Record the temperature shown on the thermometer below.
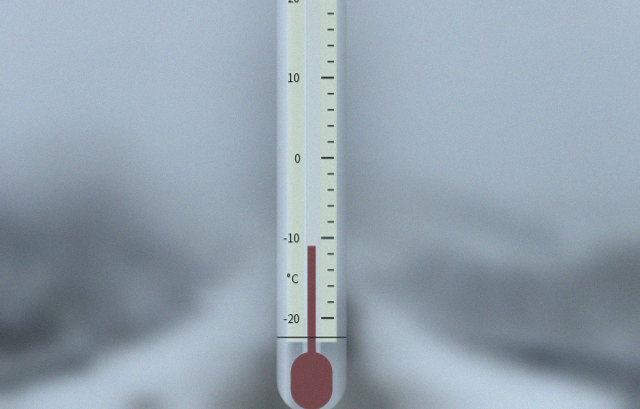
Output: -11 °C
